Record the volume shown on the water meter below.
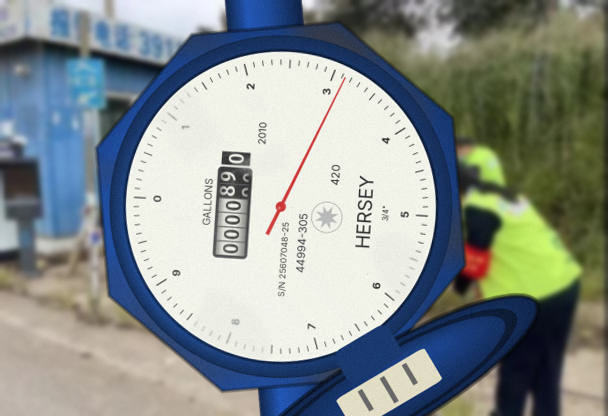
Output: 893.1 gal
